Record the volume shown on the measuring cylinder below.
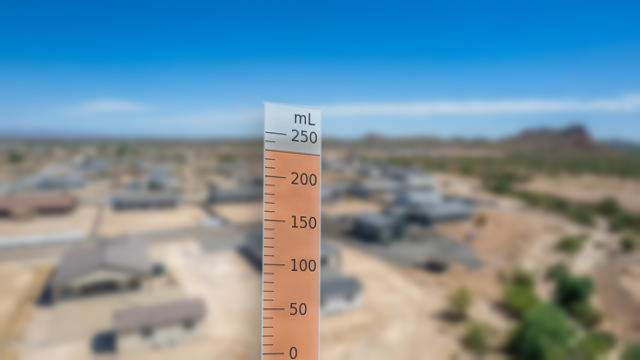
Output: 230 mL
